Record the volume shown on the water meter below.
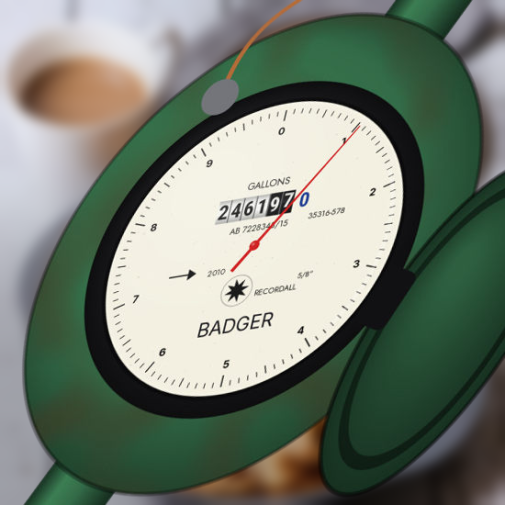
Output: 2461971.0 gal
